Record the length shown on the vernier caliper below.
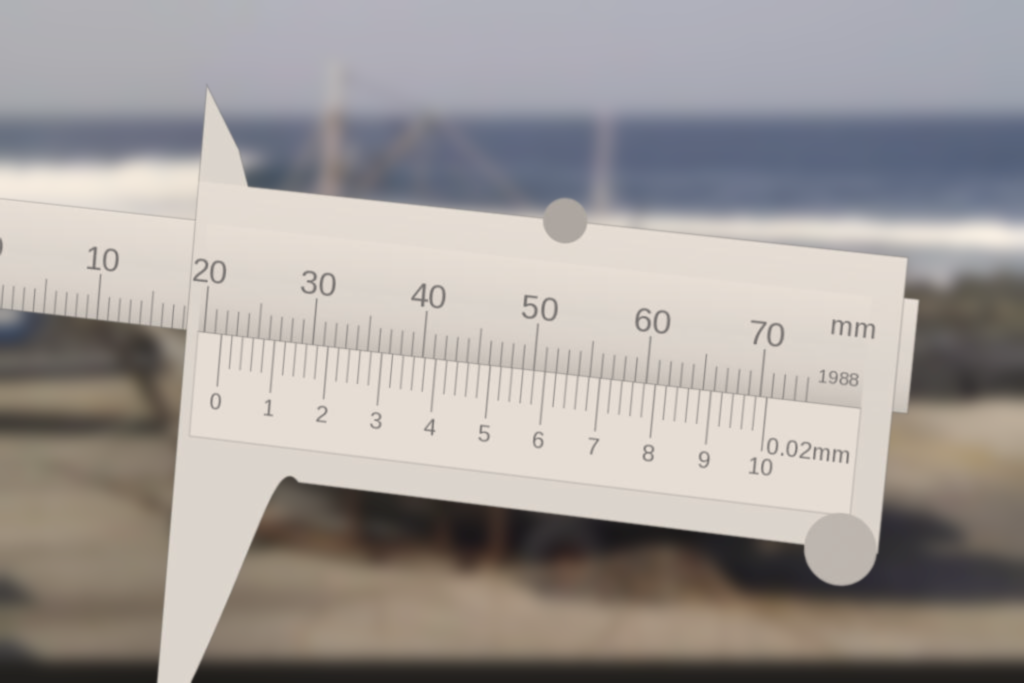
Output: 21.6 mm
